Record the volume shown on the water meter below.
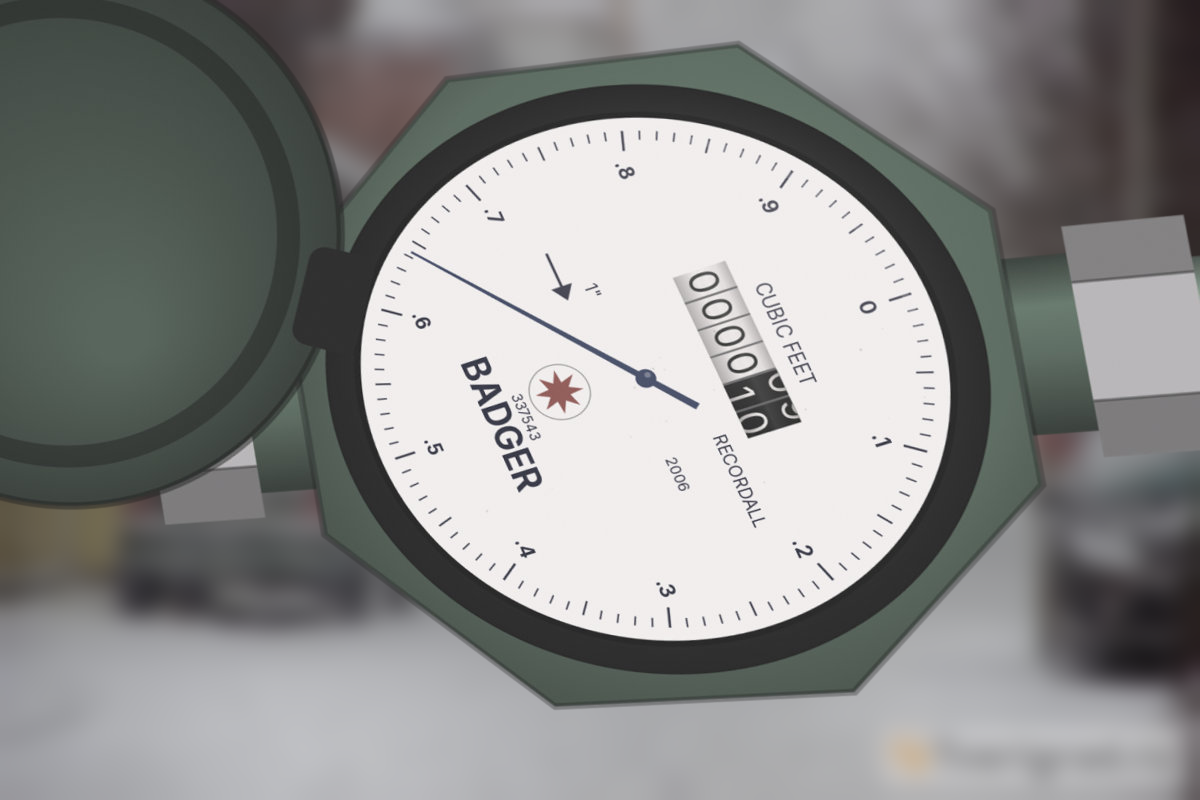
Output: 9.64 ft³
